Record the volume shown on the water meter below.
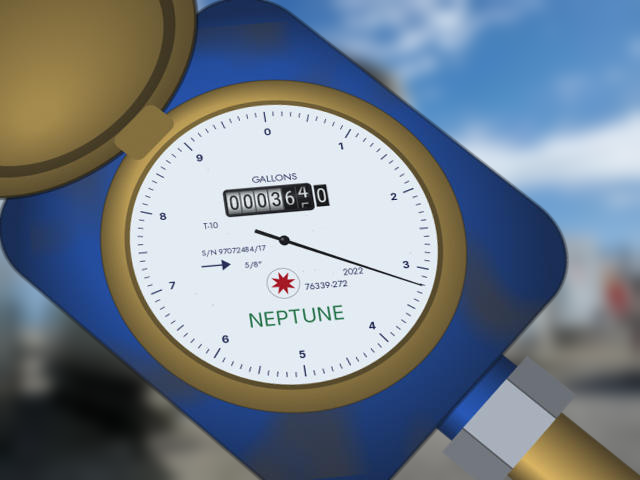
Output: 3643.2 gal
